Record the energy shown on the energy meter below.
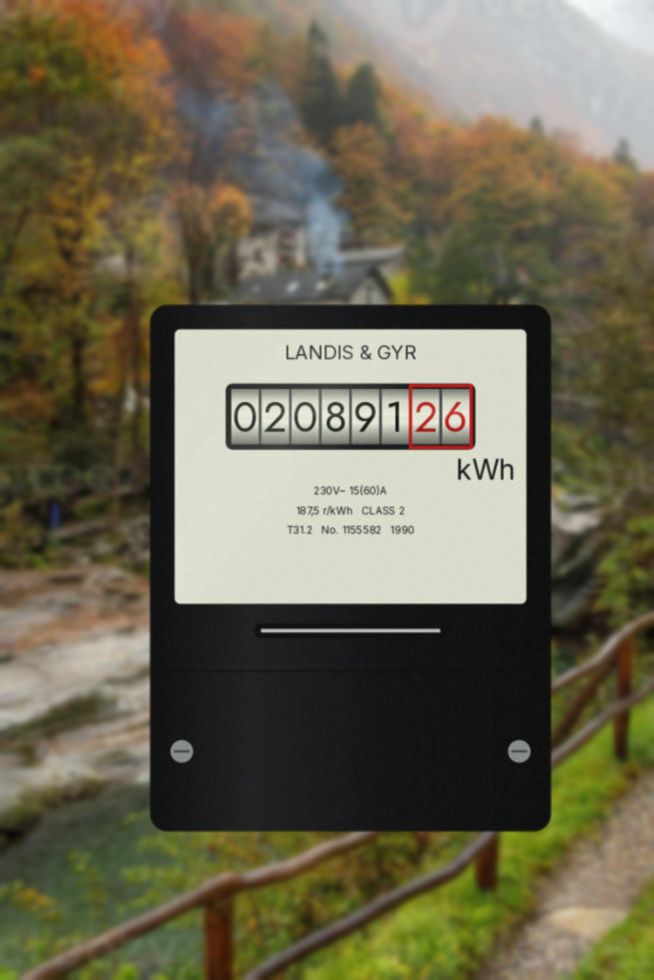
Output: 20891.26 kWh
